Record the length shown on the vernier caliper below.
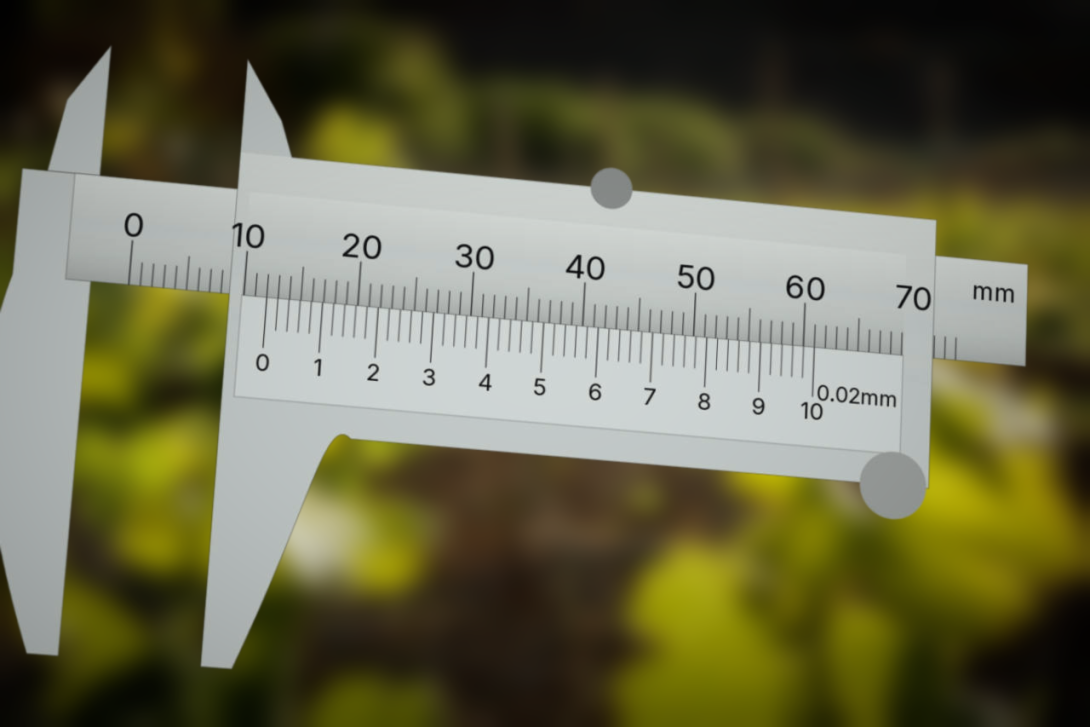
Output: 12.0 mm
